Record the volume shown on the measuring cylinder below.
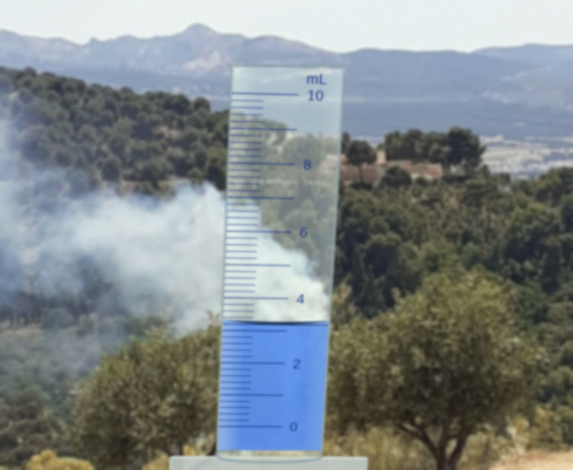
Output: 3.2 mL
